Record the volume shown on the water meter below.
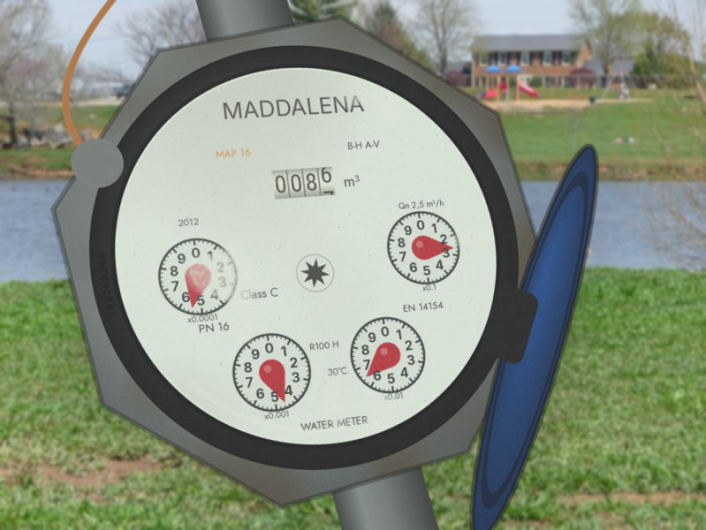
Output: 86.2645 m³
